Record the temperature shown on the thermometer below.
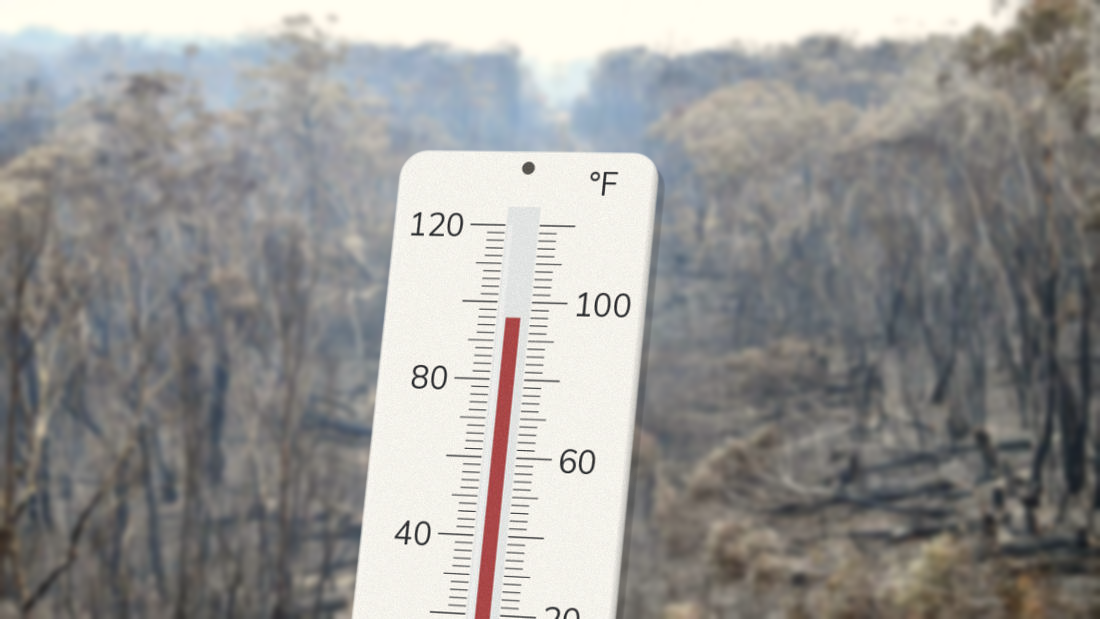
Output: 96 °F
